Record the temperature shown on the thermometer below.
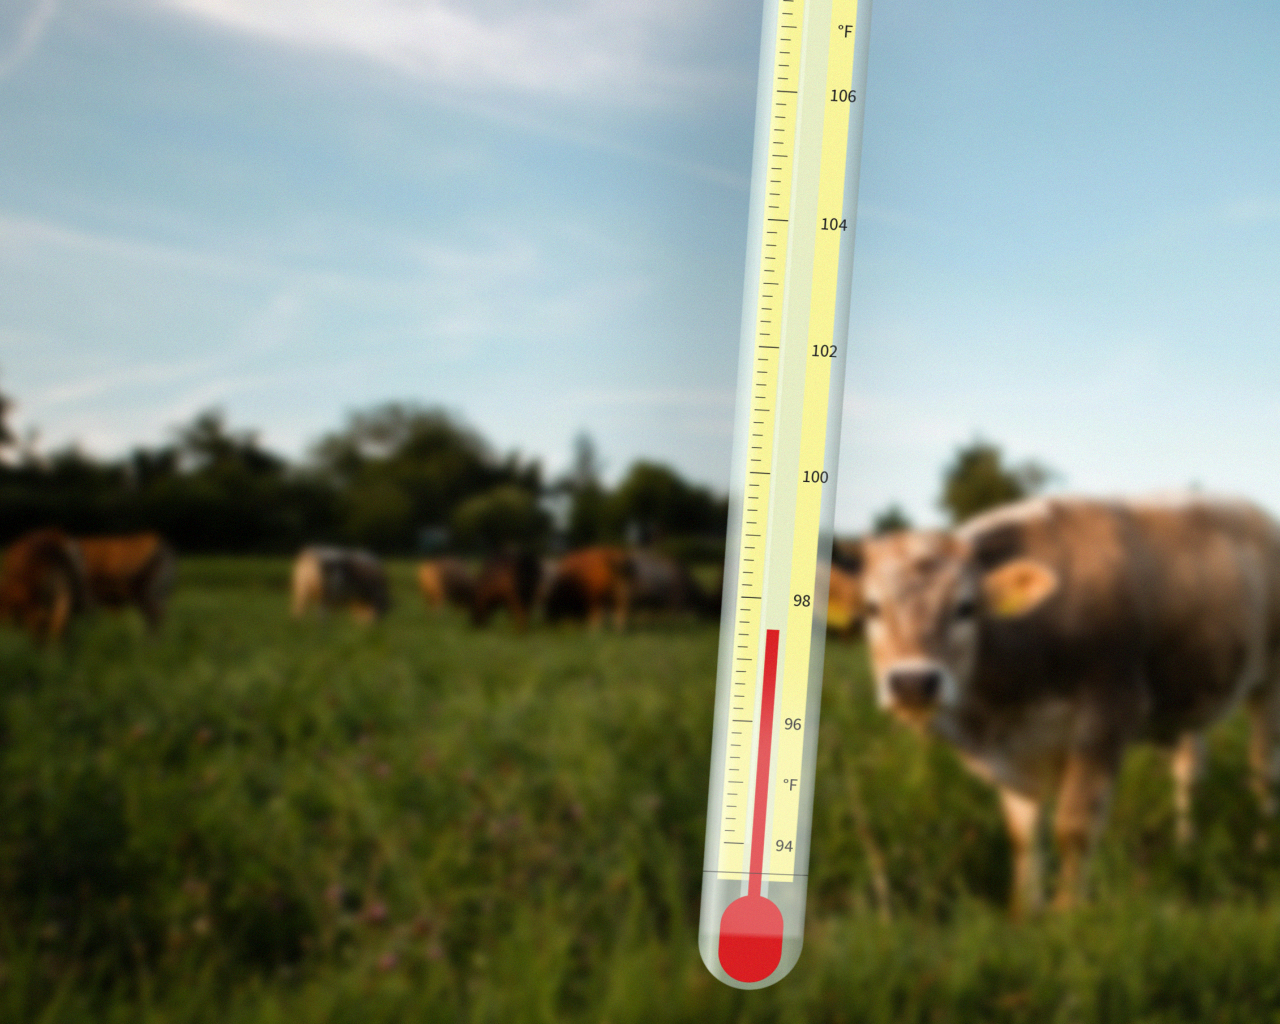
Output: 97.5 °F
